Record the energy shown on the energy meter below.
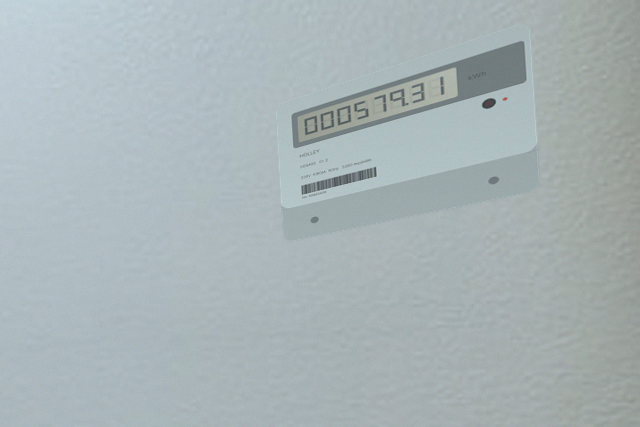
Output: 579.31 kWh
